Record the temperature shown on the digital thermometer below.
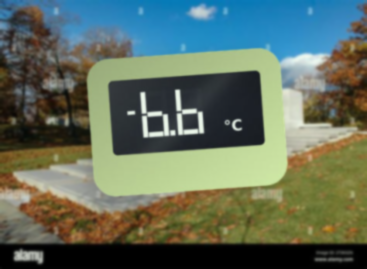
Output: -6.6 °C
